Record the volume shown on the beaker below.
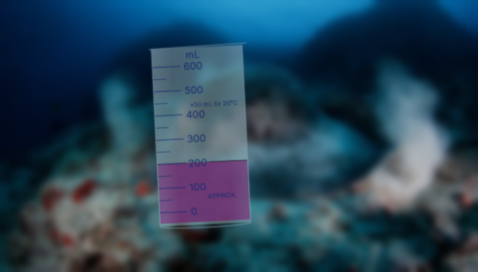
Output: 200 mL
